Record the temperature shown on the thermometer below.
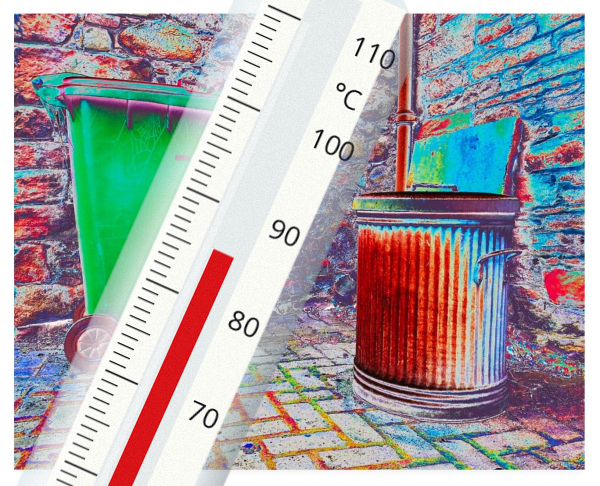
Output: 85.5 °C
